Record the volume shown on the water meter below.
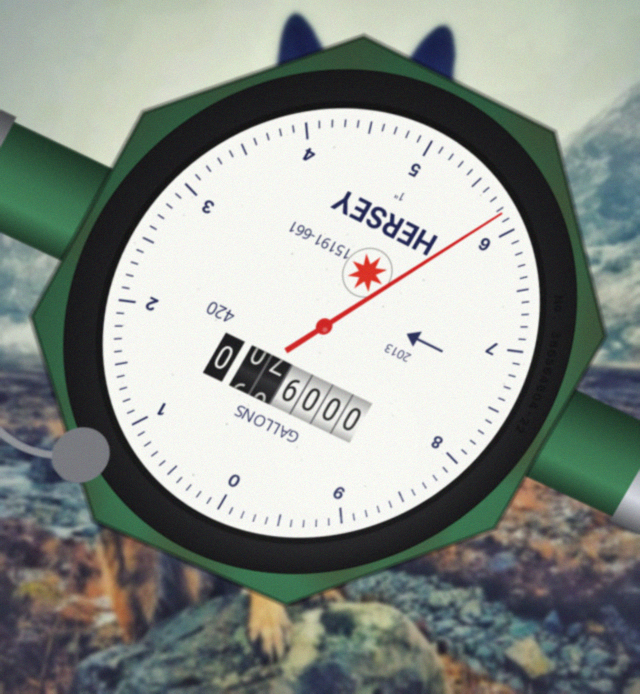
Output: 9695.8 gal
